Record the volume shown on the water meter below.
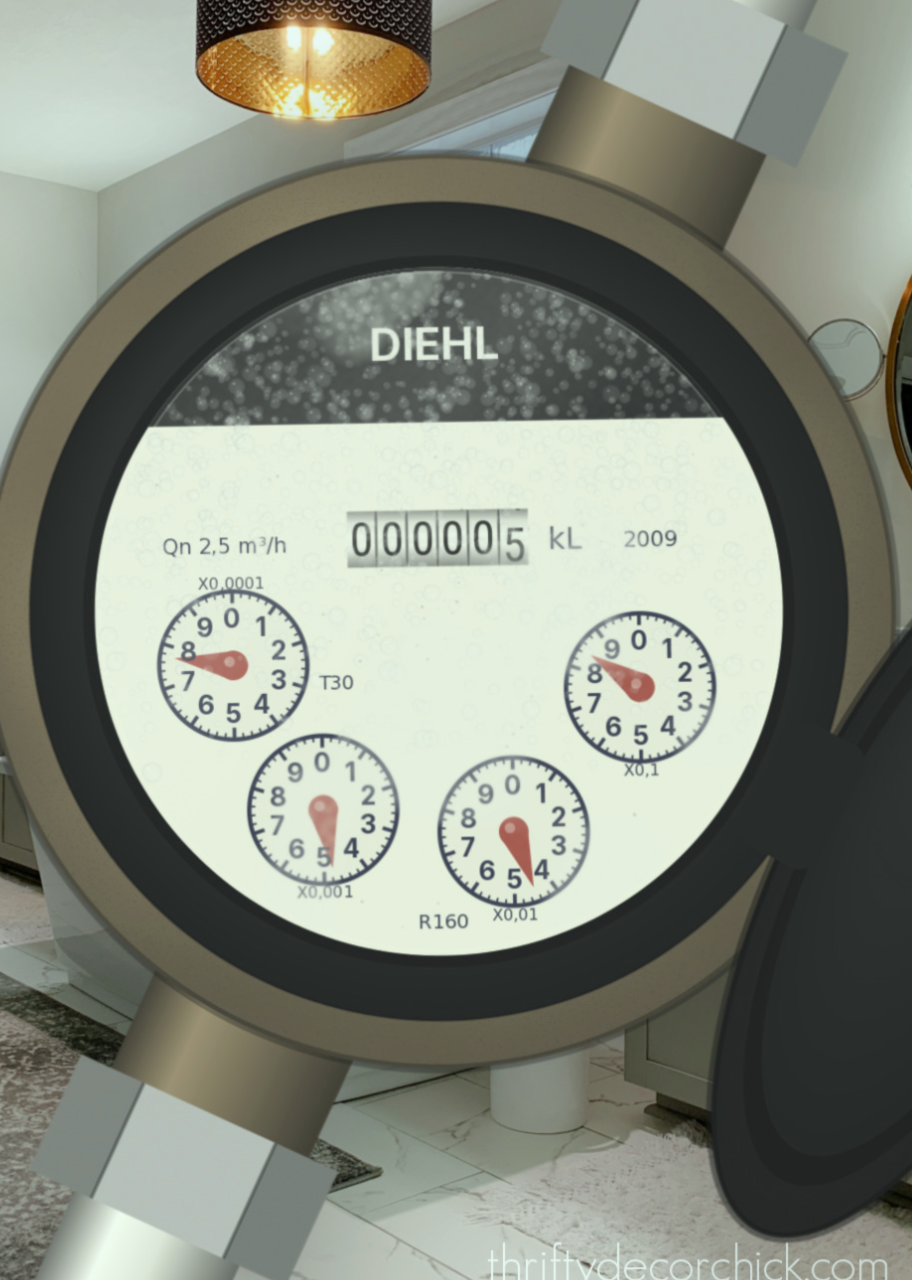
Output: 4.8447 kL
